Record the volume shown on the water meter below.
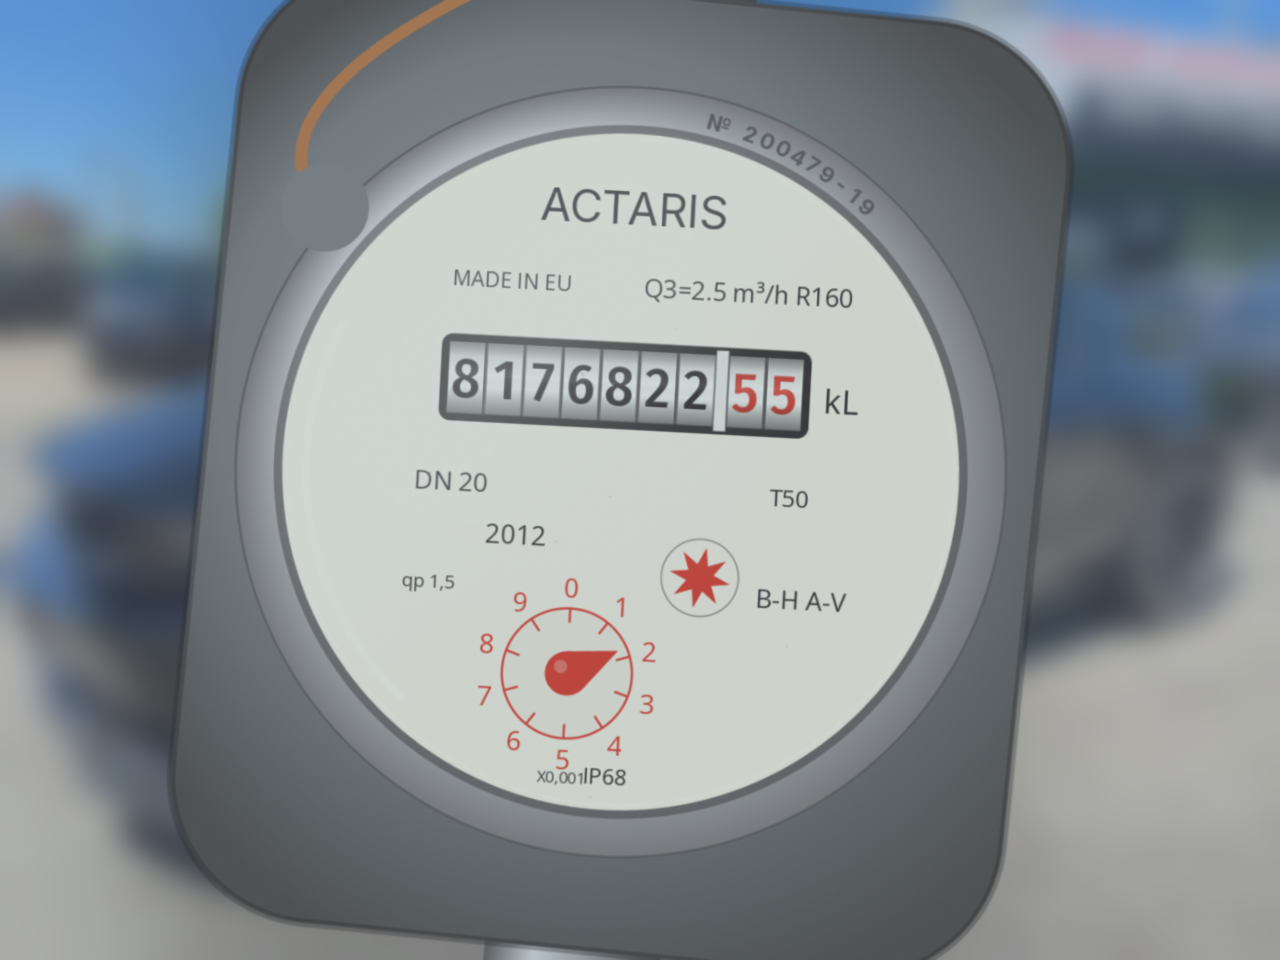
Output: 8176822.551 kL
